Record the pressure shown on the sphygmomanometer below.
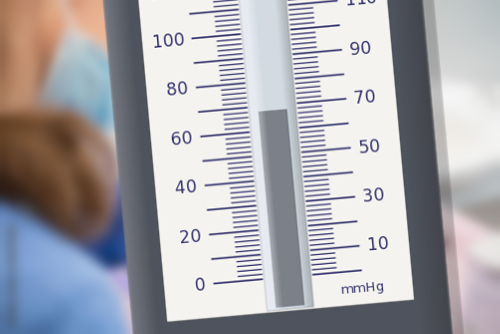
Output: 68 mmHg
